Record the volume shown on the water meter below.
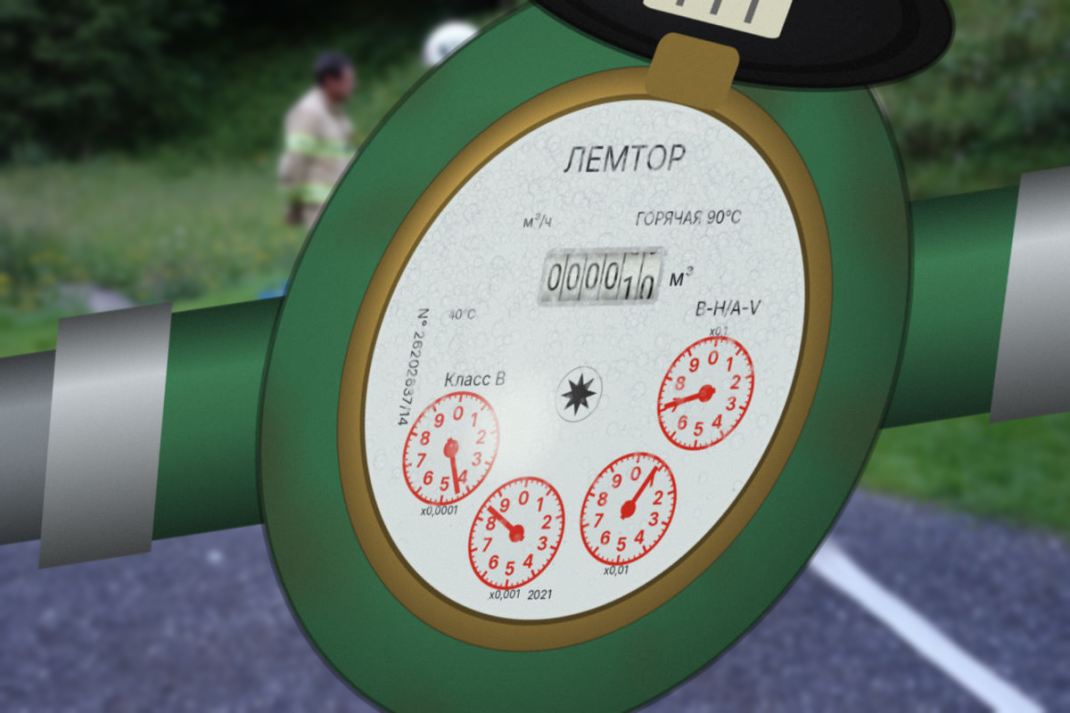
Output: 9.7084 m³
